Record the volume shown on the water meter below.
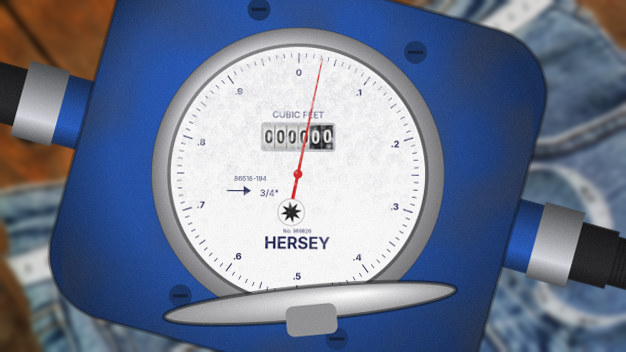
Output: 0.03 ft³
